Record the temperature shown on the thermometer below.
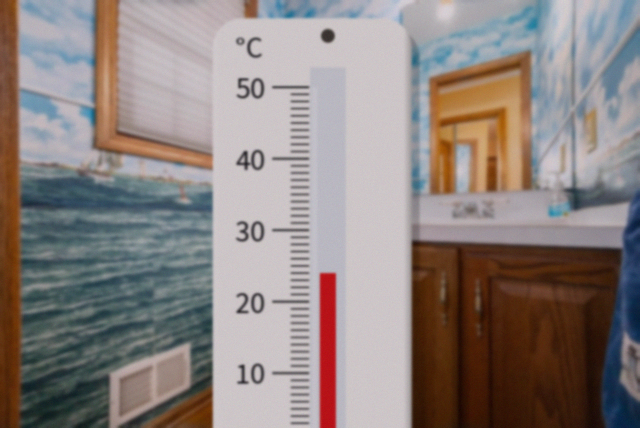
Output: 24 °C
